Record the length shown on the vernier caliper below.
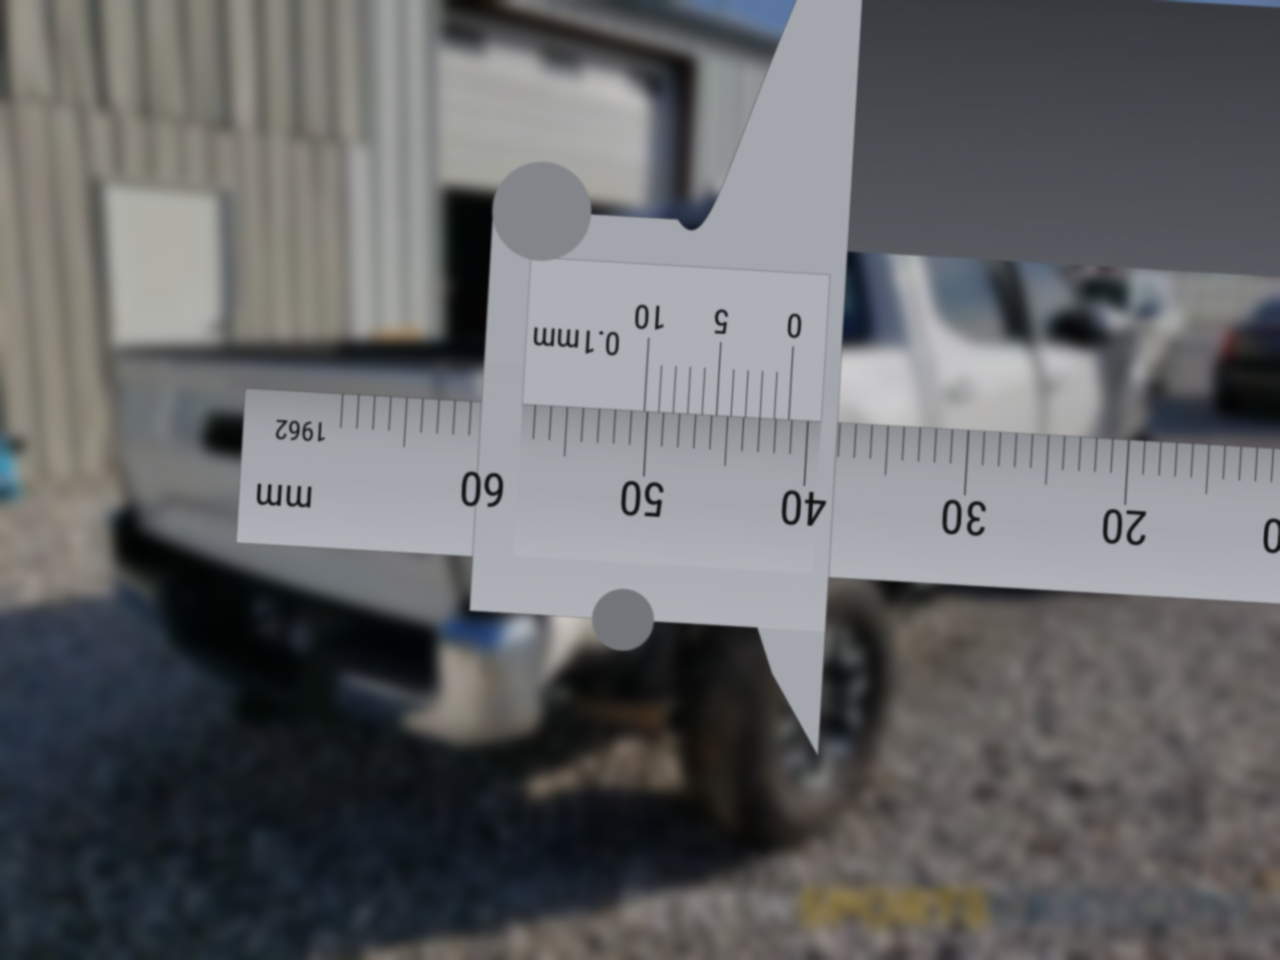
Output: 41.2 mm
